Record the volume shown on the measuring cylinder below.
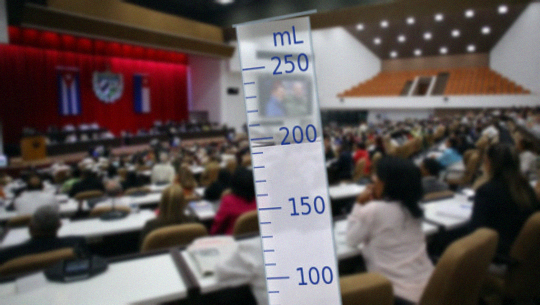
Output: 195 mL
